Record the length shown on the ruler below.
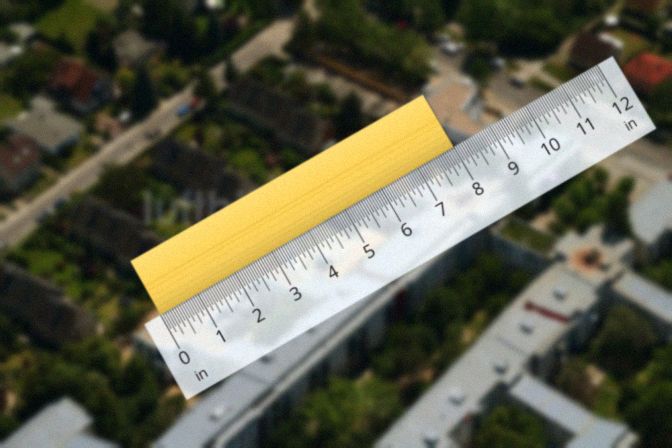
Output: 8 in
